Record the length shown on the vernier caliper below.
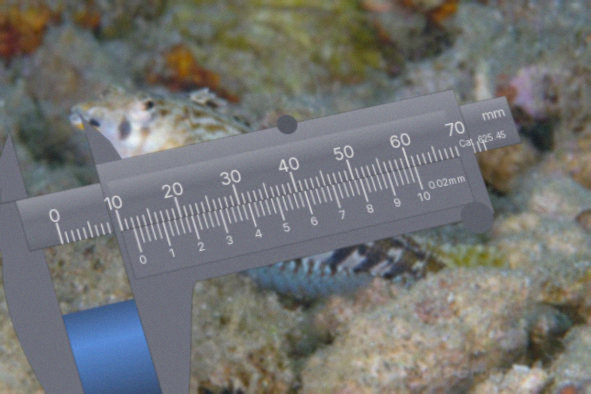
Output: 12.0 mm
